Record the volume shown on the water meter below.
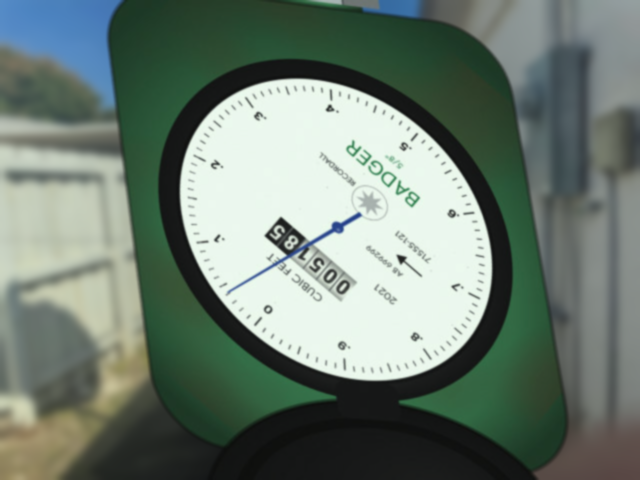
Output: 5185.04 ft³
